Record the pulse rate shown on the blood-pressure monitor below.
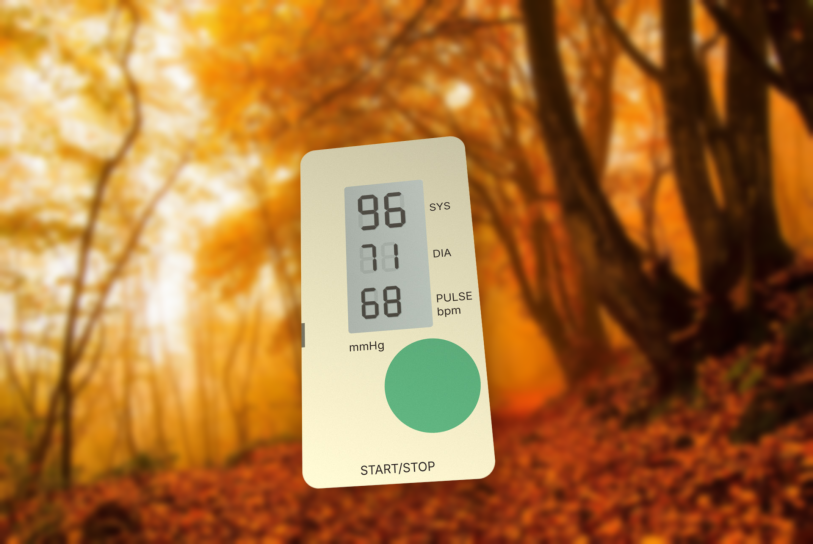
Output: 68 bpm
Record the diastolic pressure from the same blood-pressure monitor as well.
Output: 71 mmHg
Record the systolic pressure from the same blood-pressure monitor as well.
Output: 96 mmHg
